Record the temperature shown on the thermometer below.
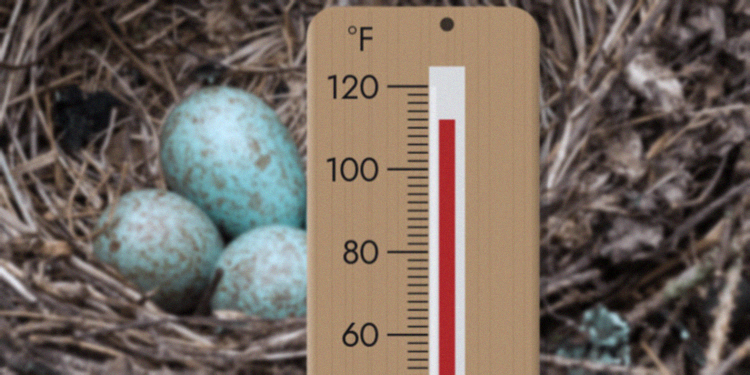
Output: 112 °F
